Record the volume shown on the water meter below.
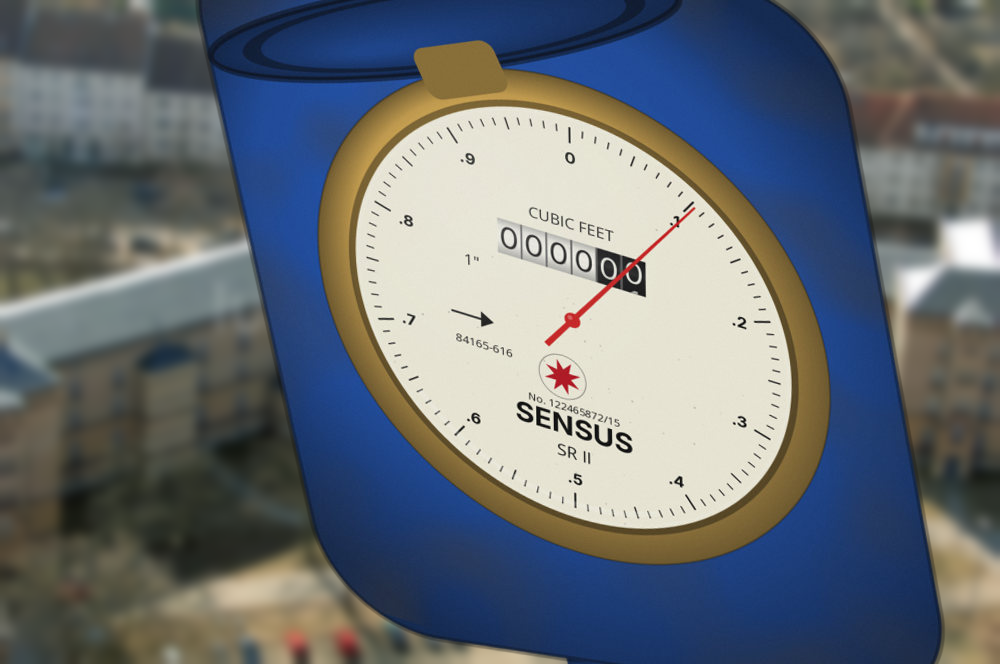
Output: 0.10 ft³
